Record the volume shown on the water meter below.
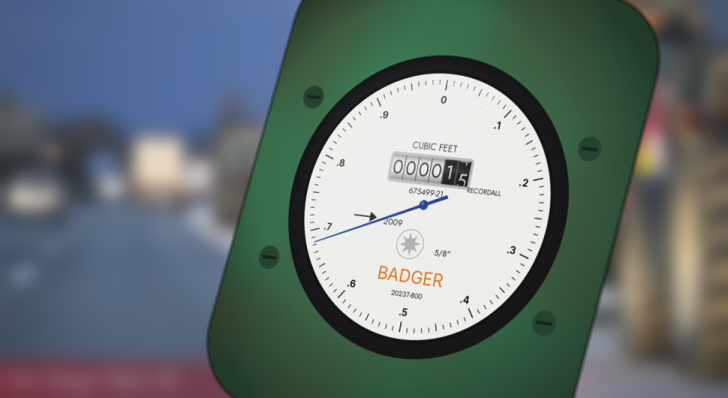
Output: 14.68 ft³
